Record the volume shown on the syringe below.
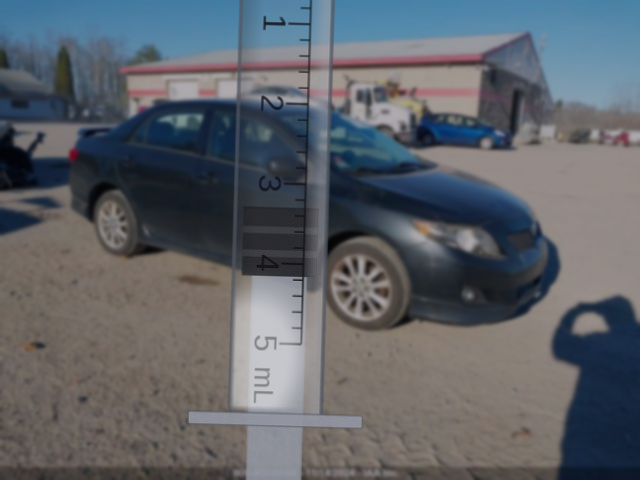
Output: 3.3 mL
